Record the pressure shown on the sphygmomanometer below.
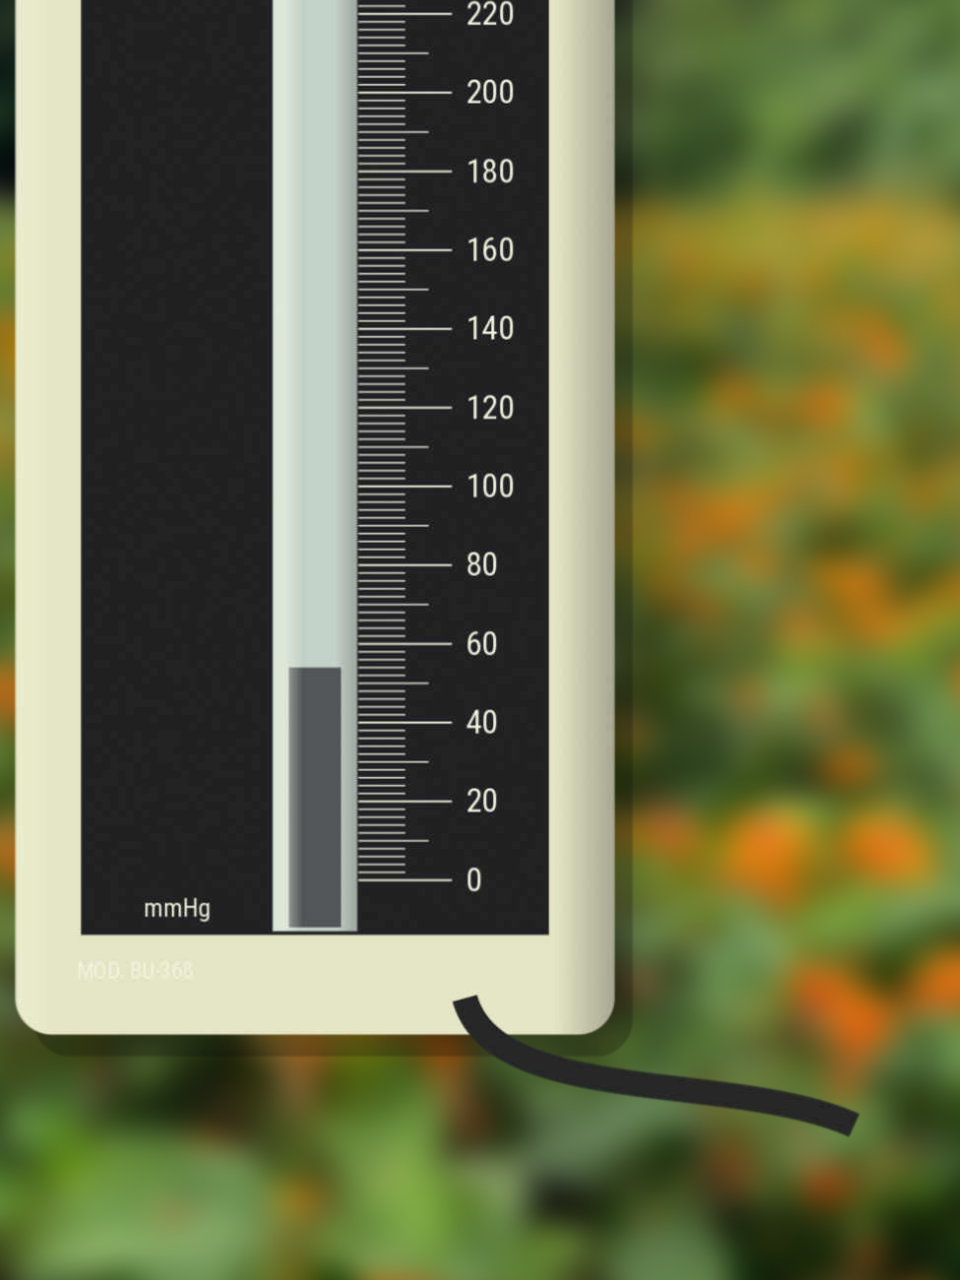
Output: 54 mmHg
